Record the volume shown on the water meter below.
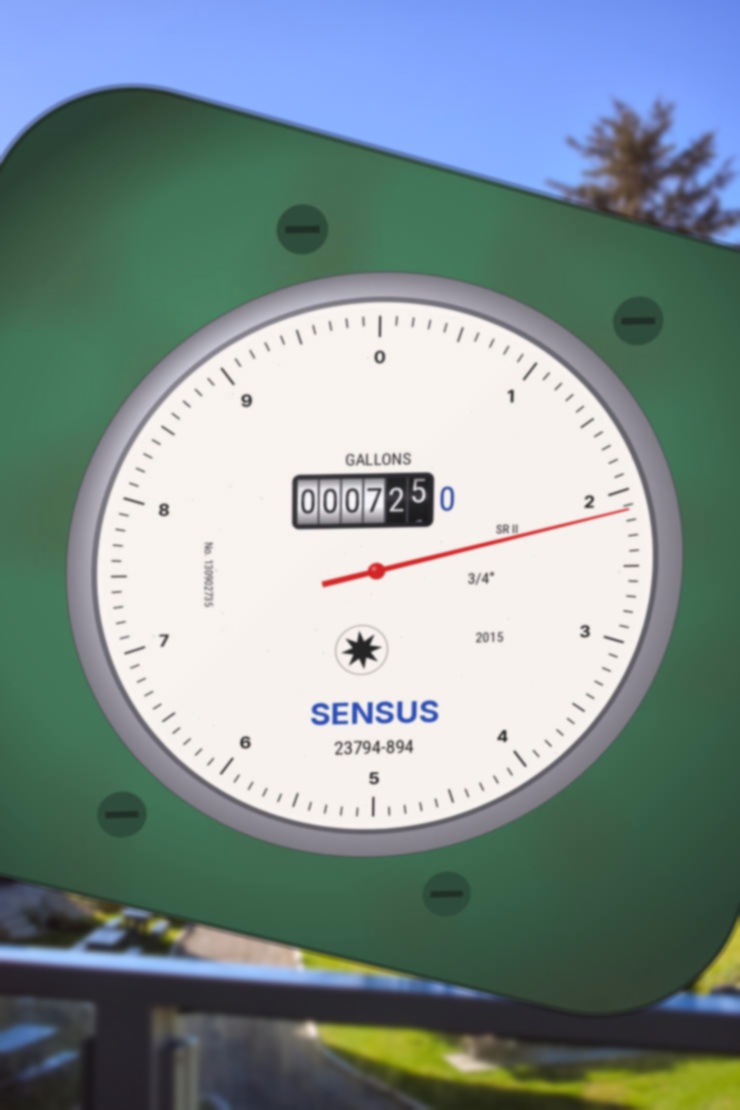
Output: 7252.1 gal
